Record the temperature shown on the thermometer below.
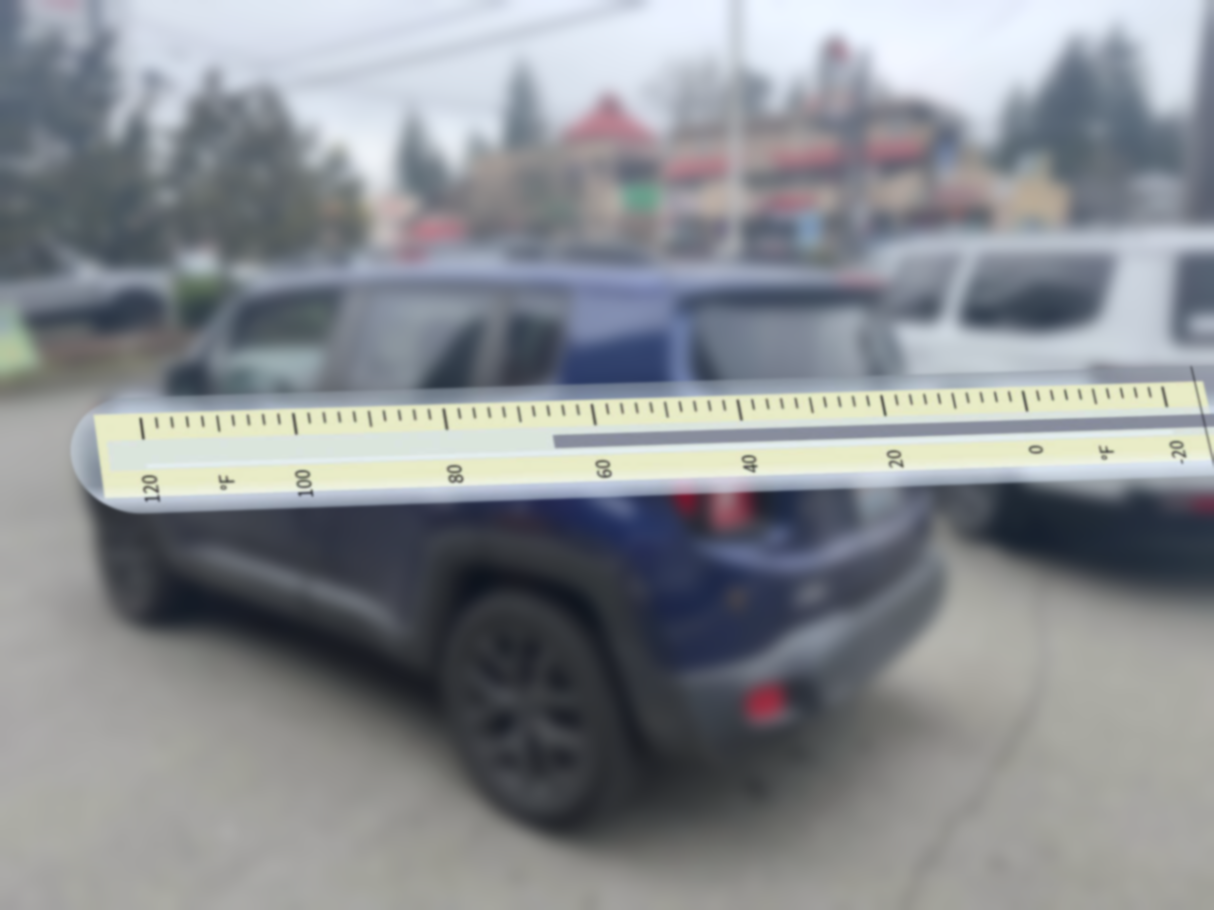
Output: 66 °F
